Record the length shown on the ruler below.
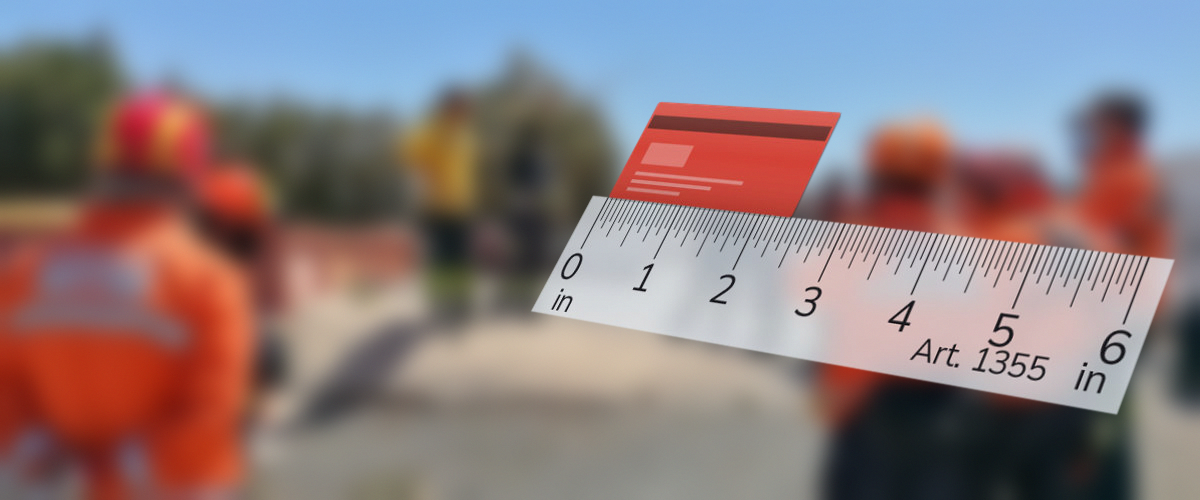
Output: 2.375 in
